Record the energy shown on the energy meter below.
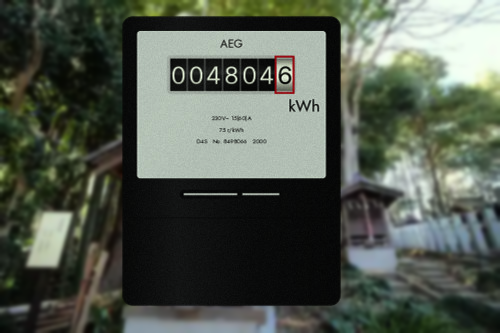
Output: 4804.6 kWh
